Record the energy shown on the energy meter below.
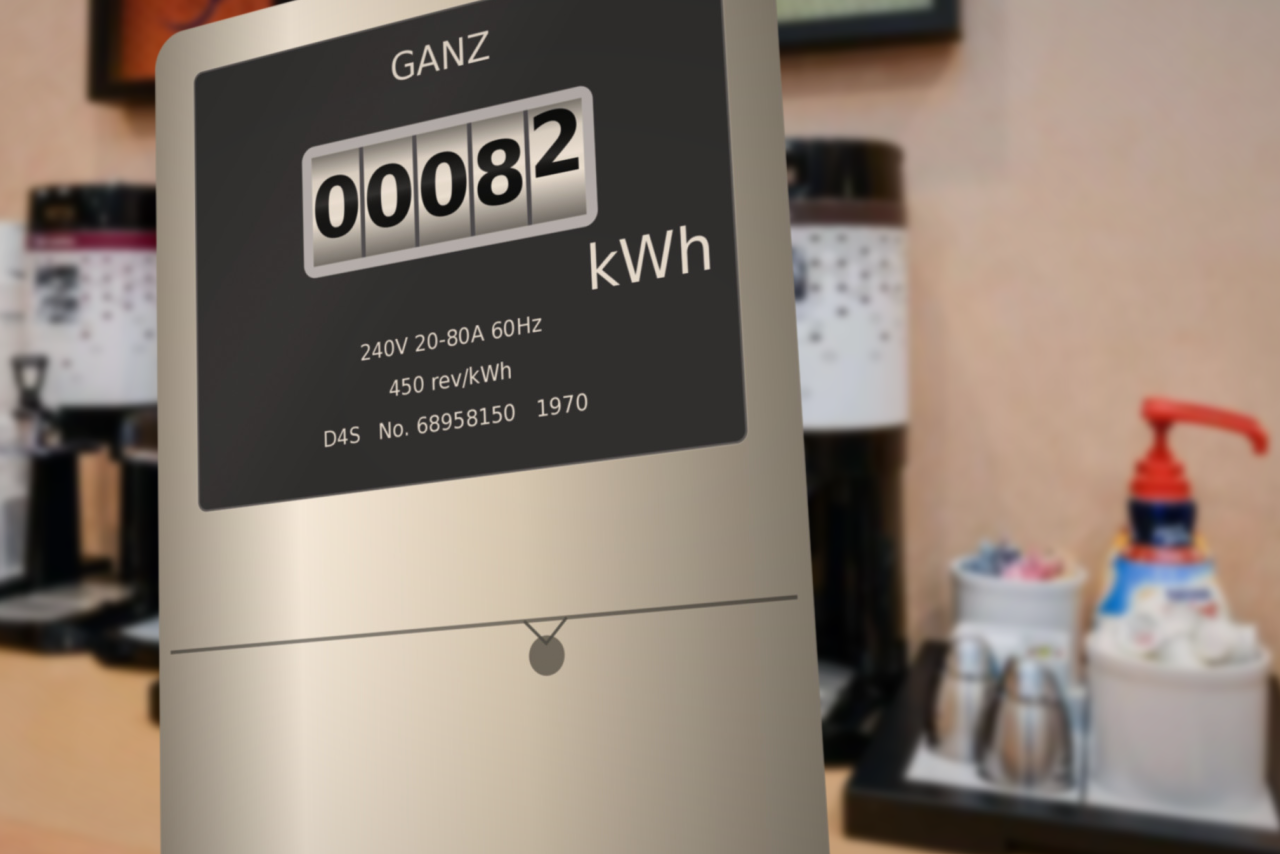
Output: 82 kWh
